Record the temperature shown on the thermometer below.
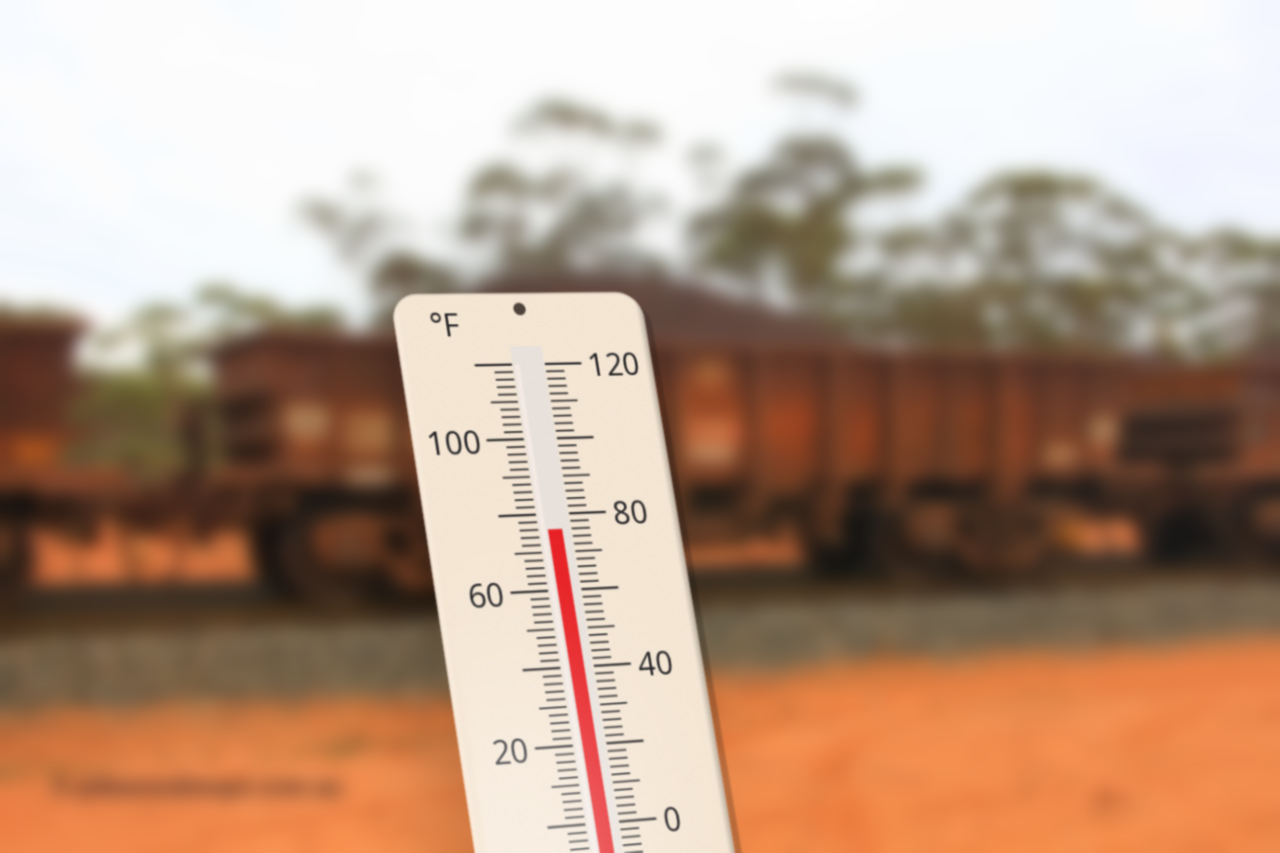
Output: 76 °F
